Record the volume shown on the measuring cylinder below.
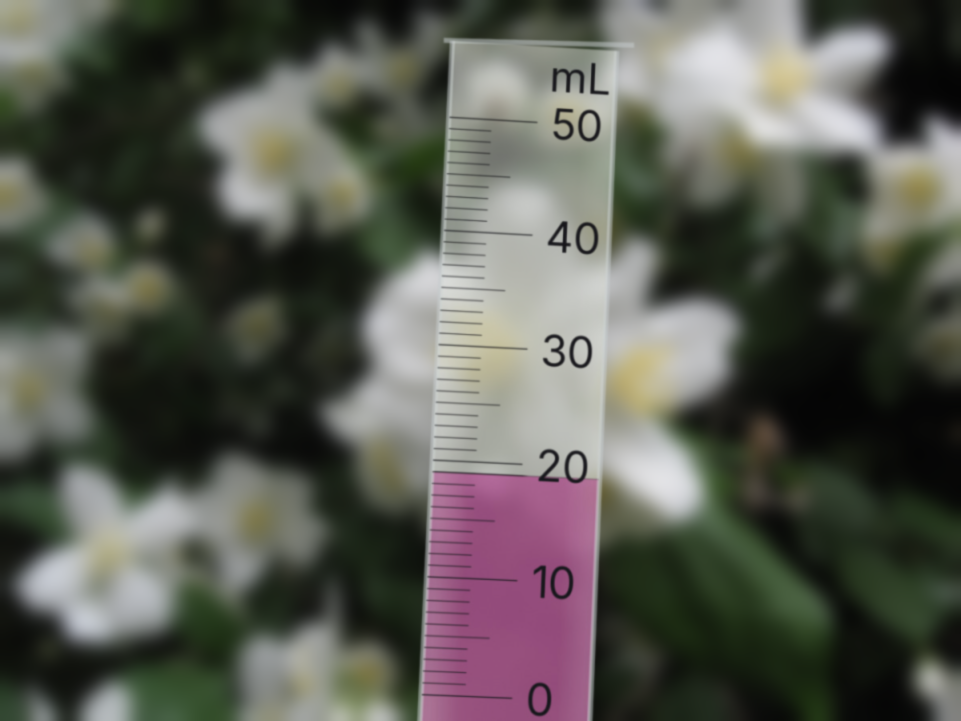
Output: 19 mL
